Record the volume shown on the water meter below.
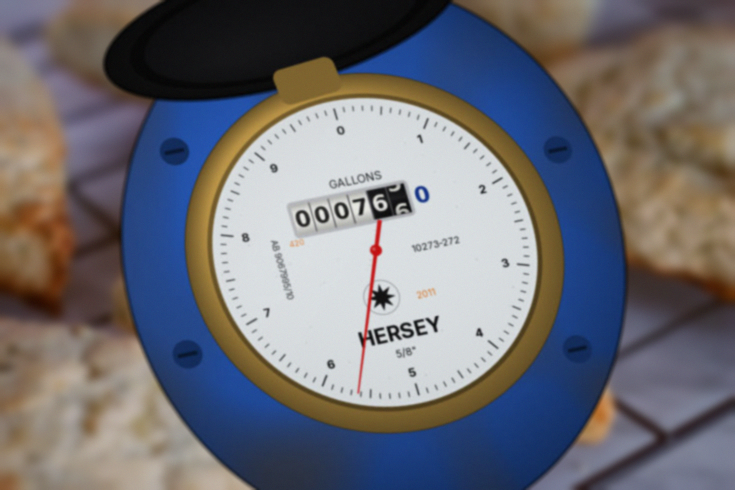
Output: 7655.6 gal
